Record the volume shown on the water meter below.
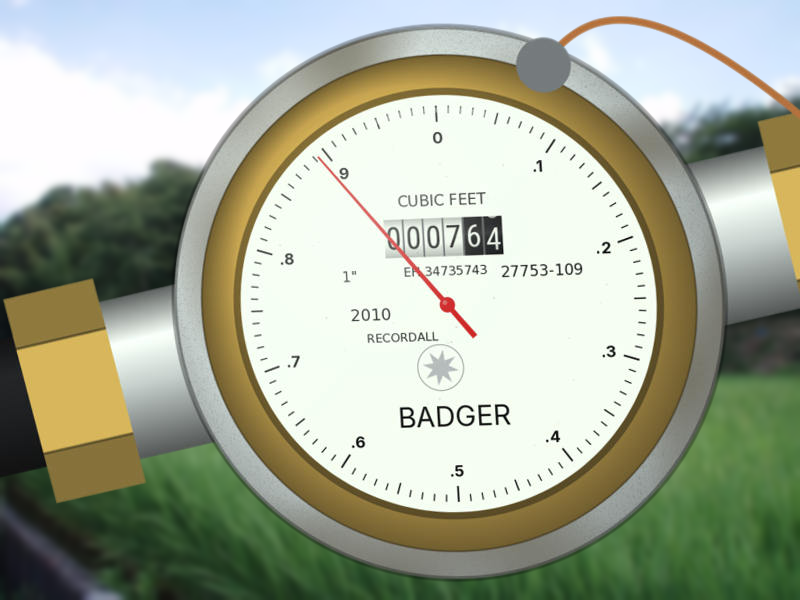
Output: 763.89 ft³
